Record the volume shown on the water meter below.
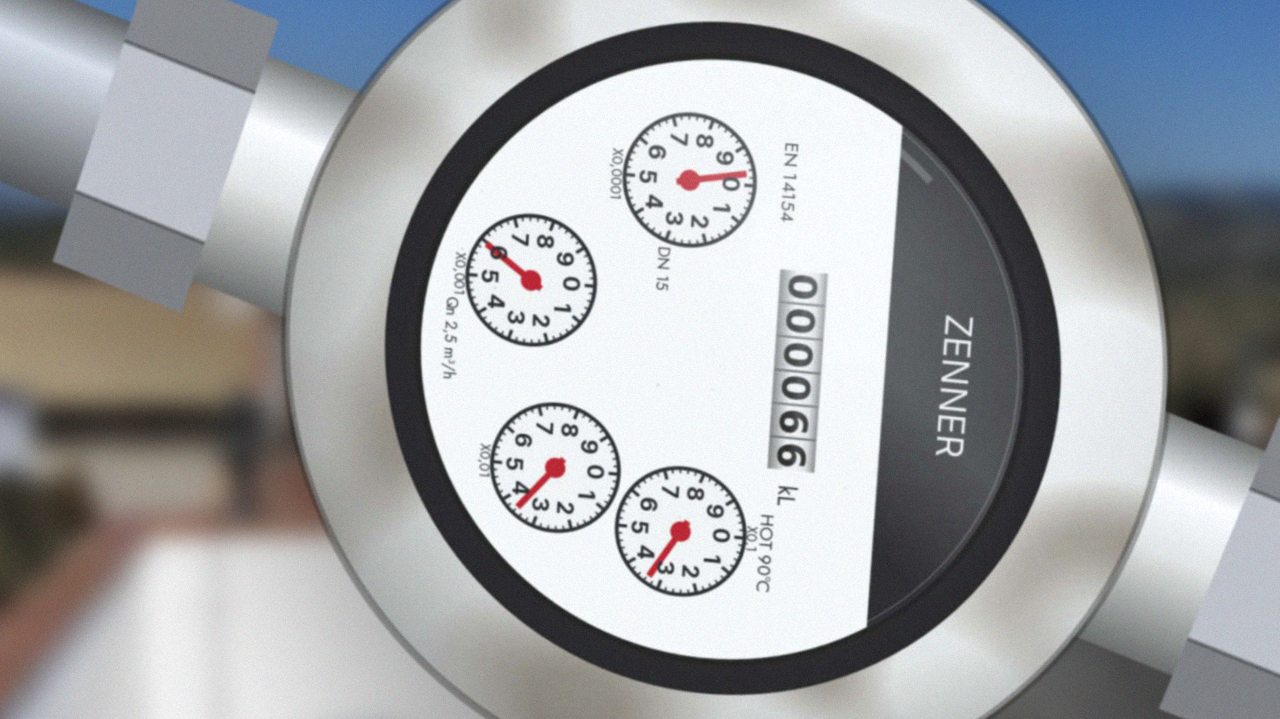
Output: 66.3359 kL
